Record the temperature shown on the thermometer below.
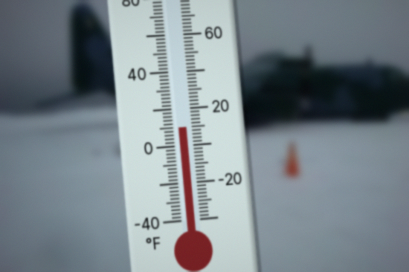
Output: 10 °F
